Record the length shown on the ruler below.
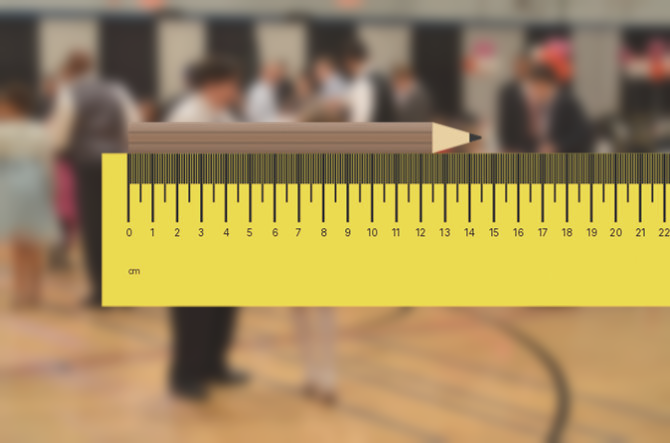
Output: 14.5 cm
